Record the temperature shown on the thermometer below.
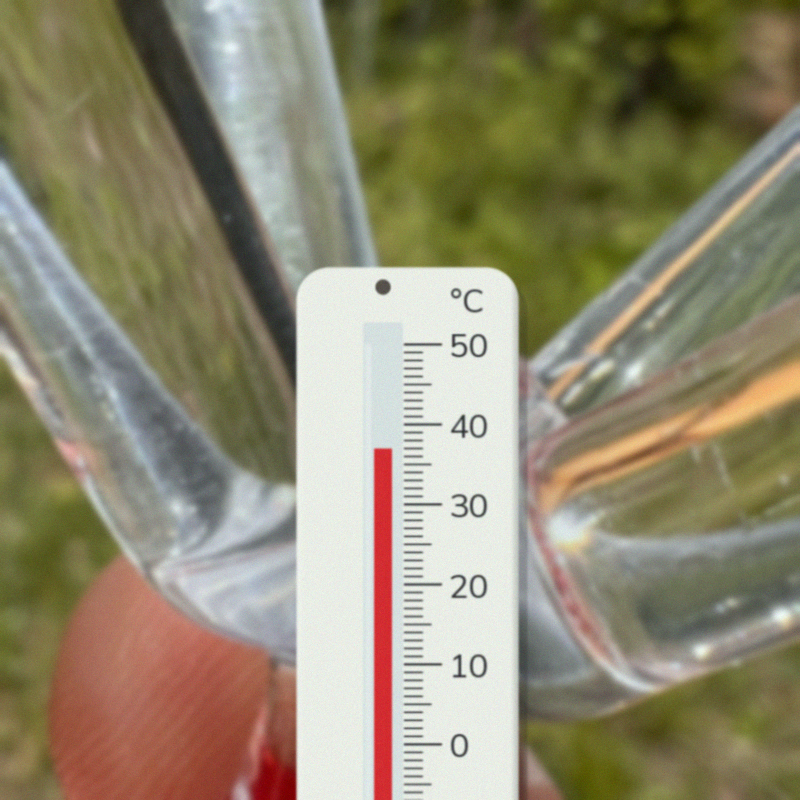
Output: 37 °C
